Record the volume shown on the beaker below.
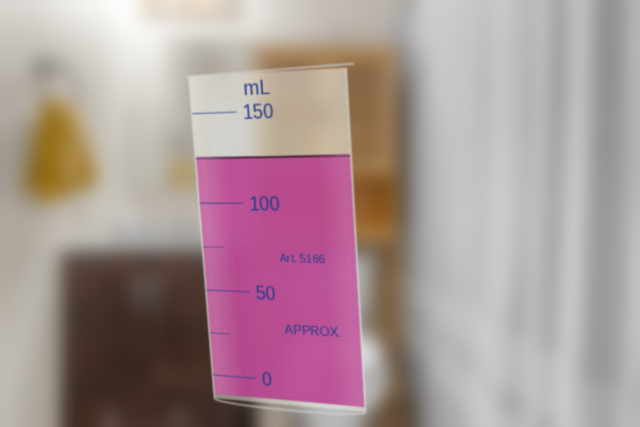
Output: 125 mL
